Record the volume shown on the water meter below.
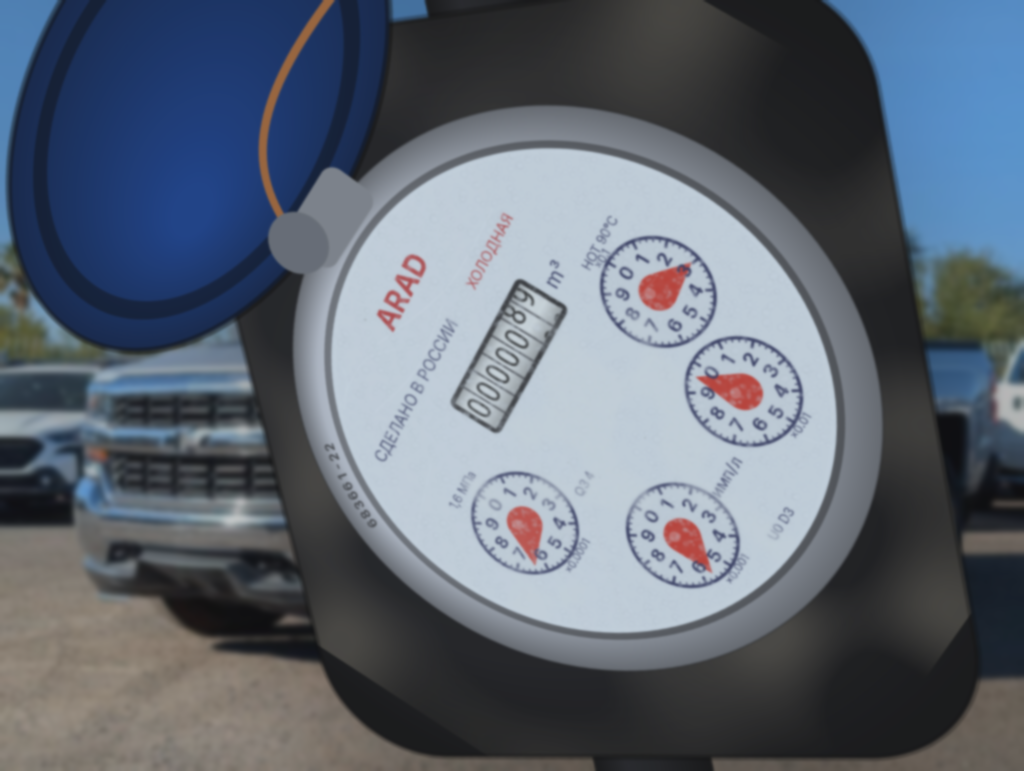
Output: 89.2956 m³
